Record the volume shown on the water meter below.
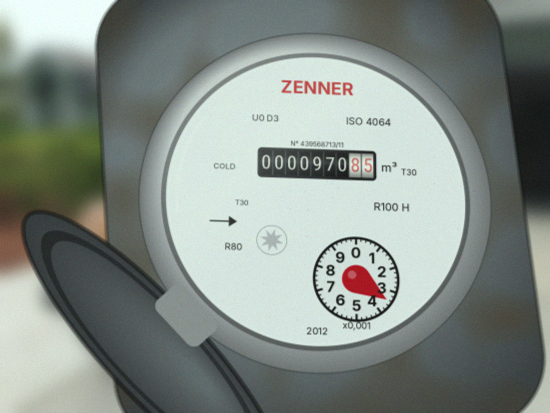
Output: 970.853 m³
